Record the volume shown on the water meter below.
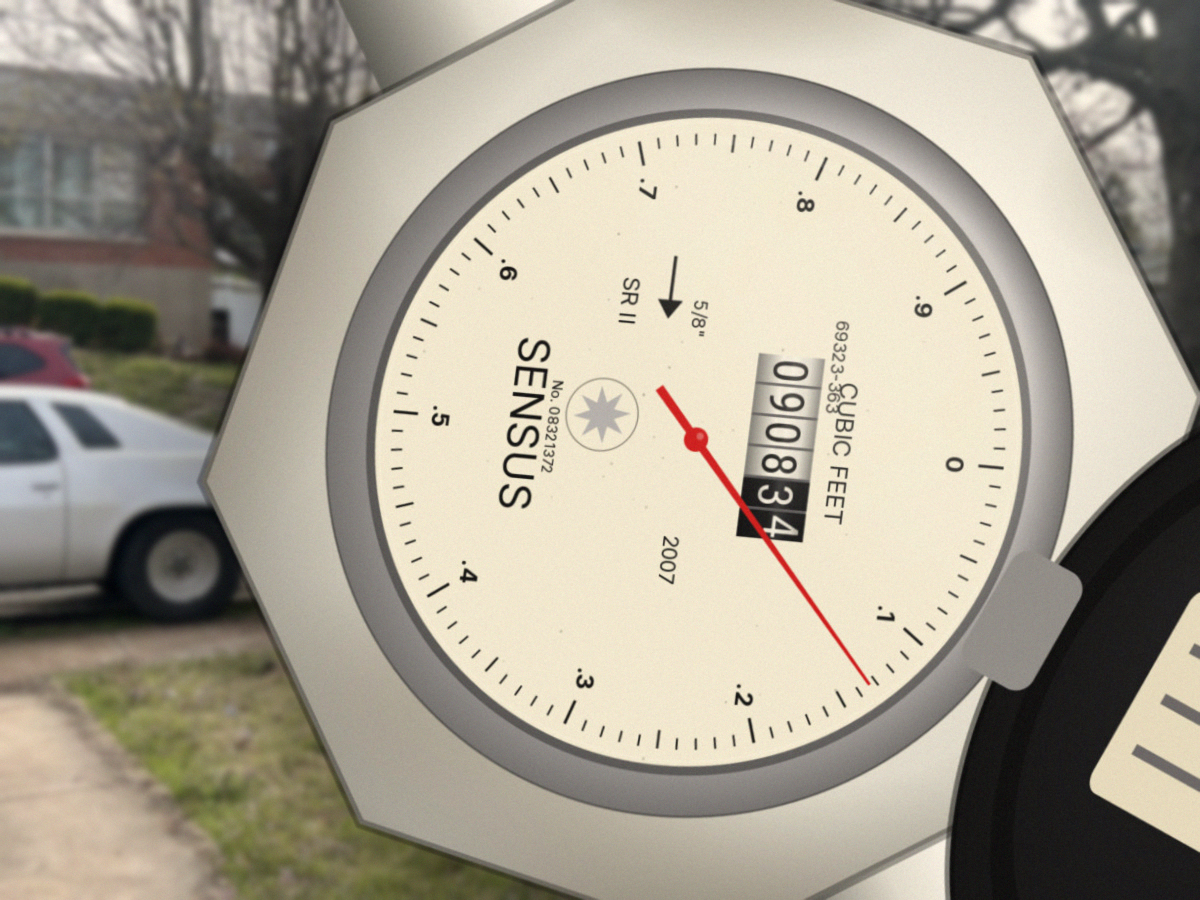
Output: 90834.13 ft³
